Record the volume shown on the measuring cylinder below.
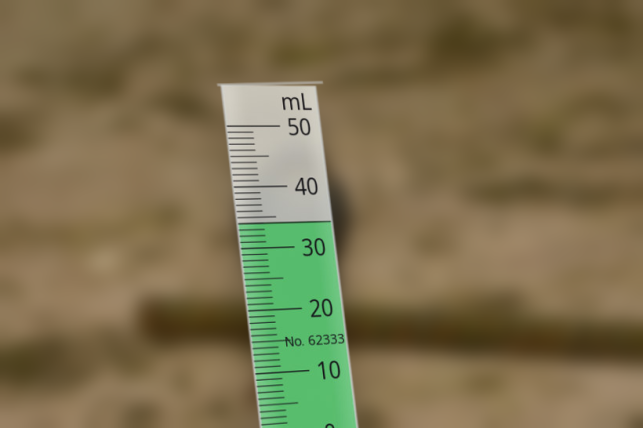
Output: 34 mL
